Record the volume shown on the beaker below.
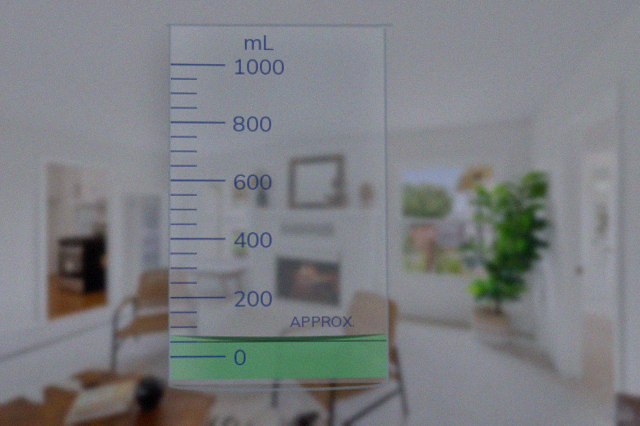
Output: 50 mL
